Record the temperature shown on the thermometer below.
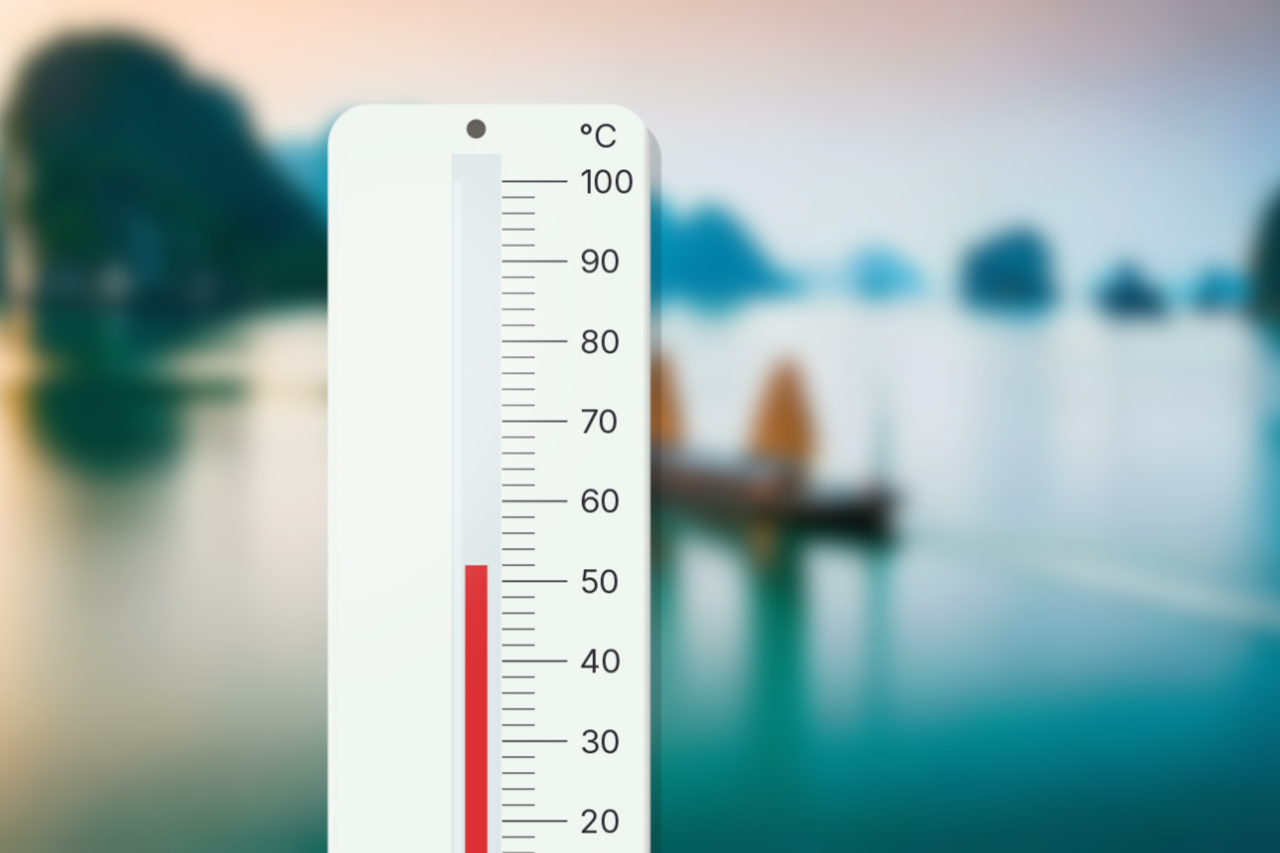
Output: 52 °C
